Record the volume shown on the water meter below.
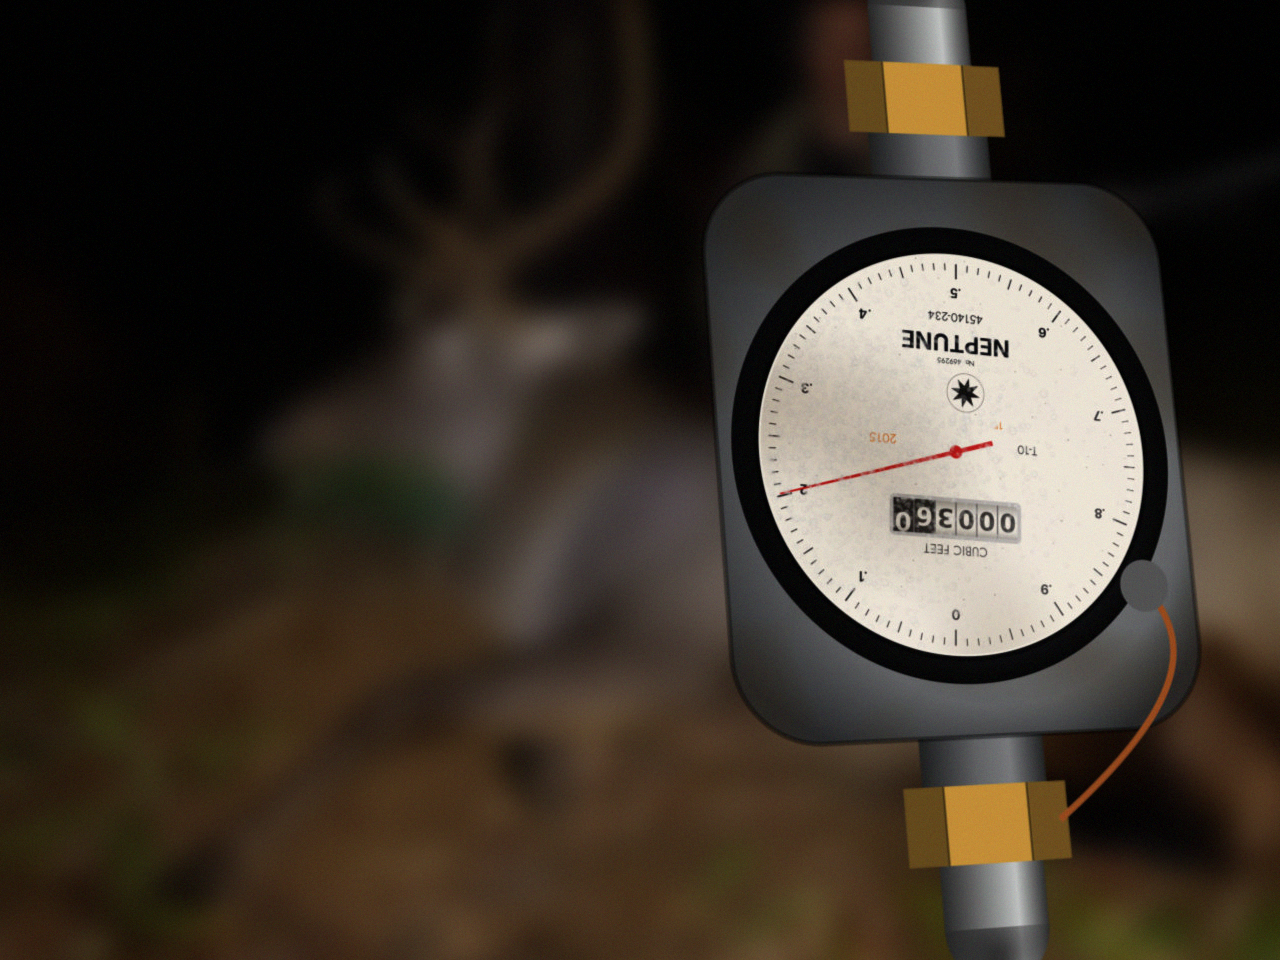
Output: 360.20 ft³
